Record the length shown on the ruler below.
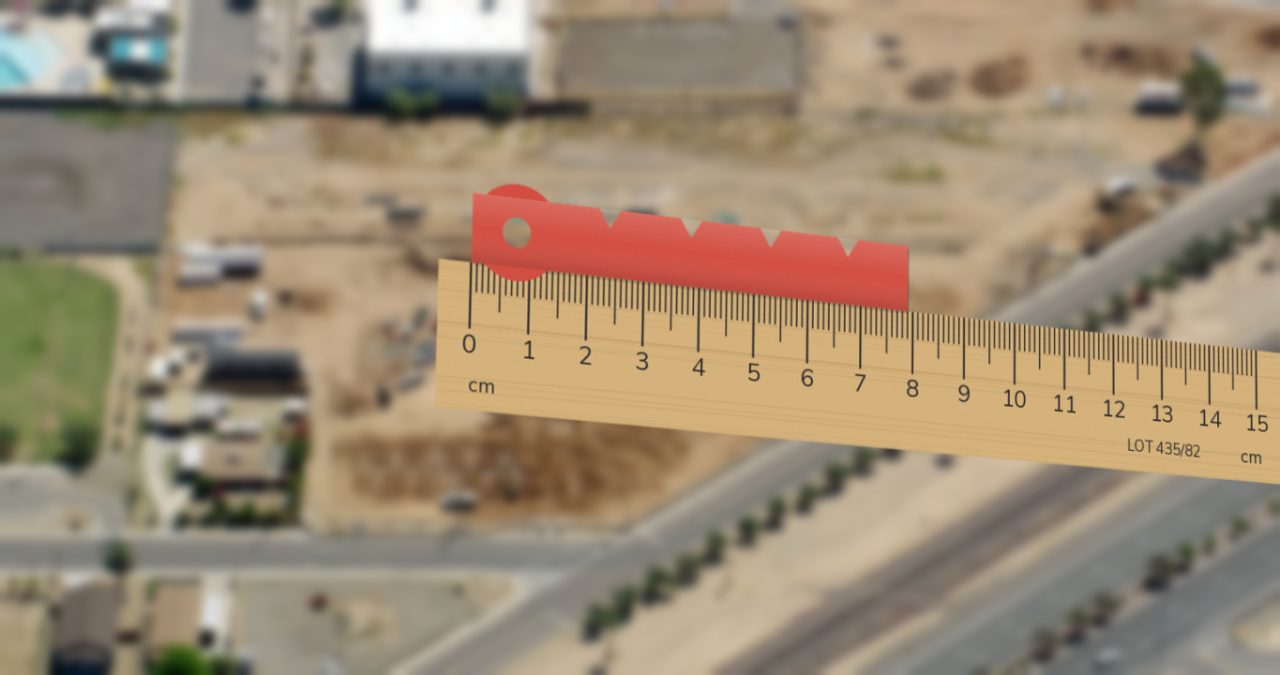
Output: 7.9 cm
